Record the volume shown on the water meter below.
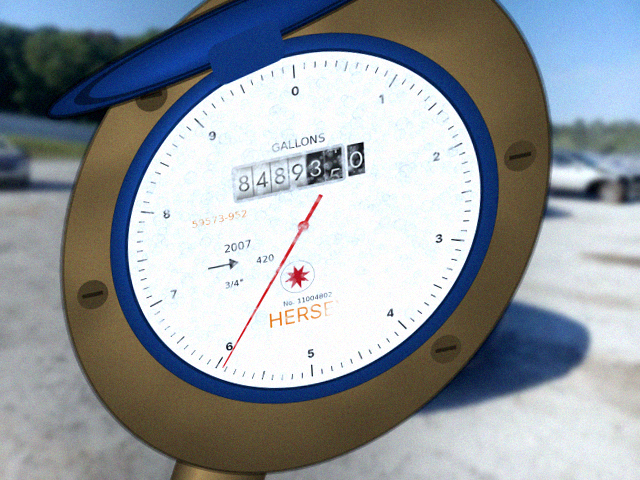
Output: 8489345.9 gal
